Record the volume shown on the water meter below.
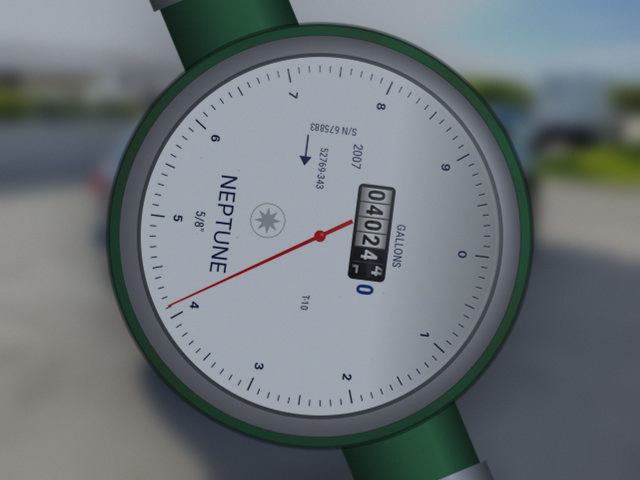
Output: 402444.1 gal
